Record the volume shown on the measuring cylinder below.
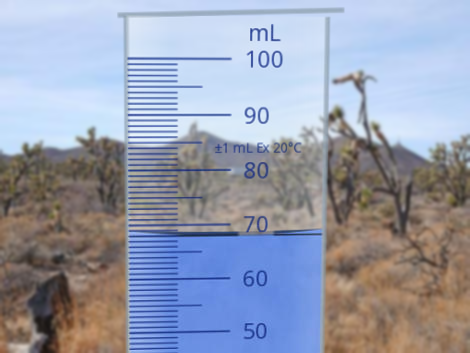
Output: 68 mL
